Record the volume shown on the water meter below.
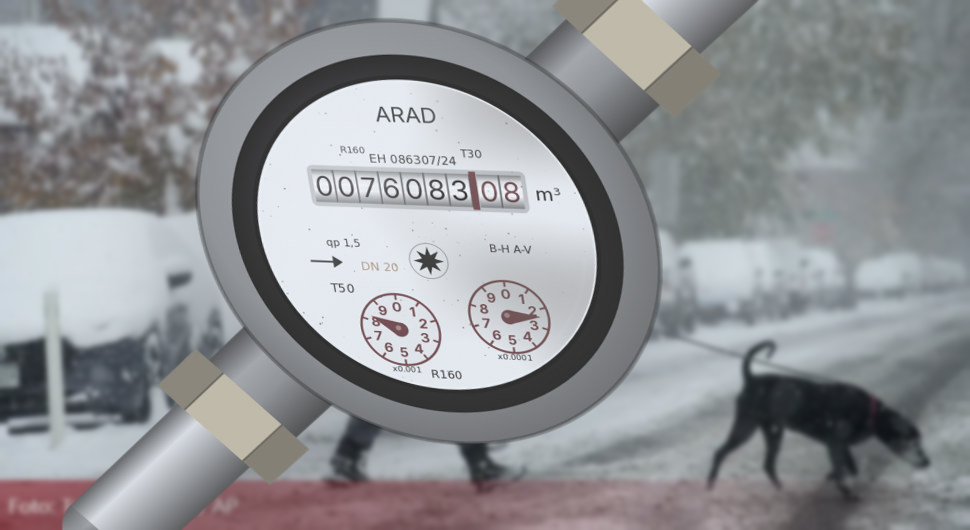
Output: 76083.0882 m³
